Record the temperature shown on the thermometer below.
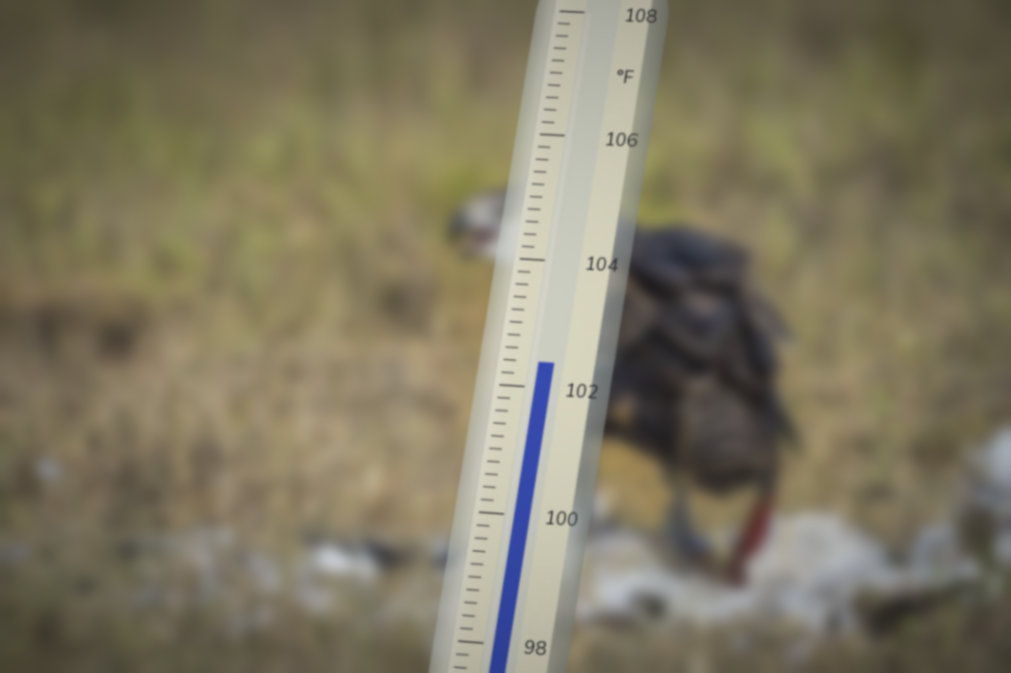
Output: 102.4 °F
